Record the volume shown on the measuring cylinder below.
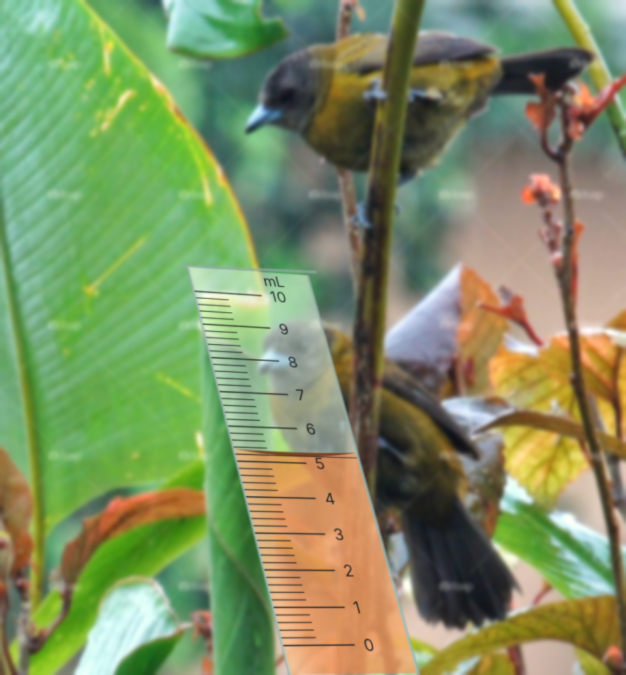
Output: 5.2 mL
